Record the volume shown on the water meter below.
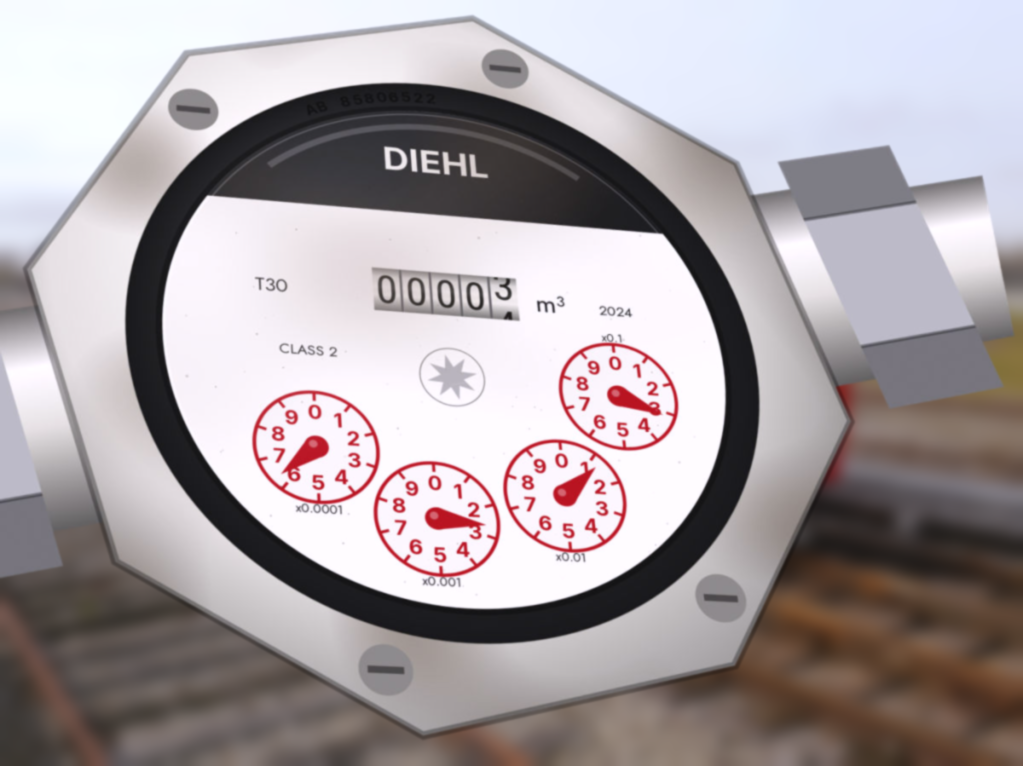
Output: 3.3126 m³
